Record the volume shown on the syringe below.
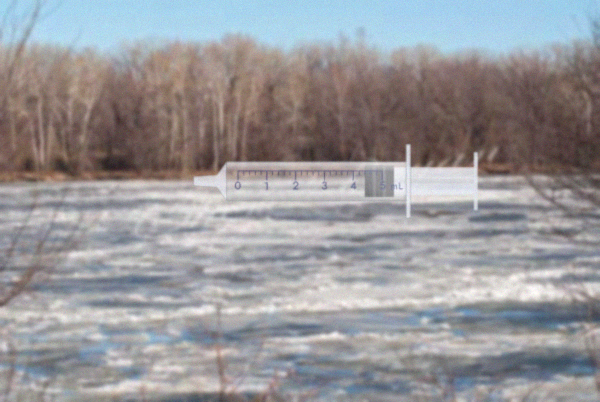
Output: 4.4 mL
